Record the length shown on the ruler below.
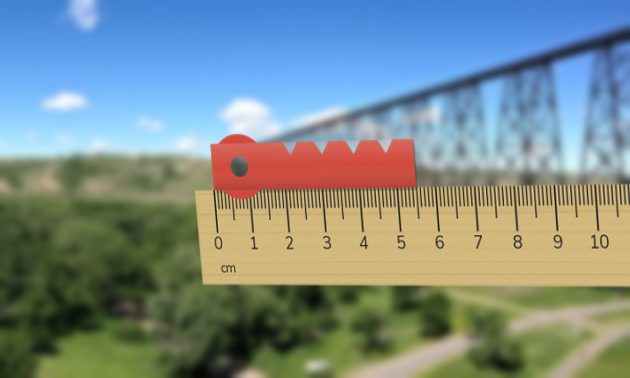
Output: 5.5 cm
